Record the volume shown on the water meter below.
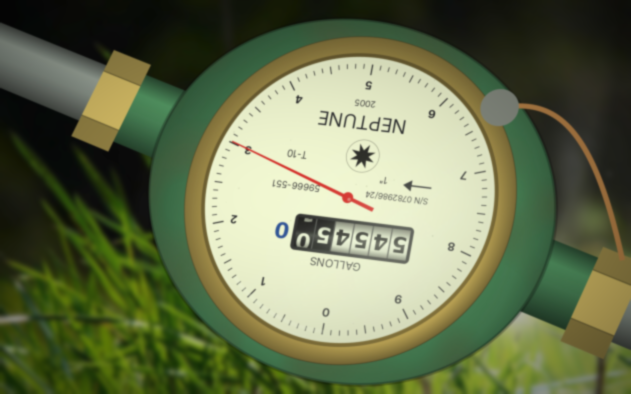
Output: 5454503.0 gal
